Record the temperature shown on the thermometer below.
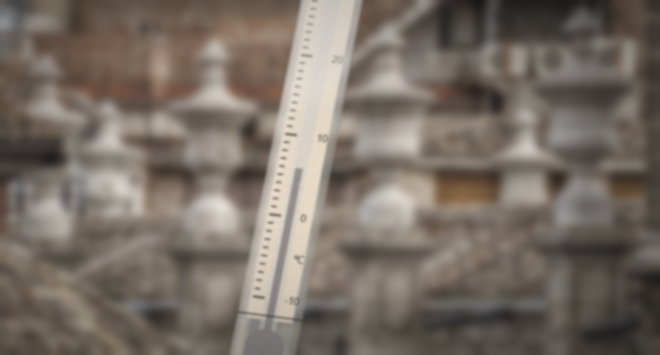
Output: 6 °C
